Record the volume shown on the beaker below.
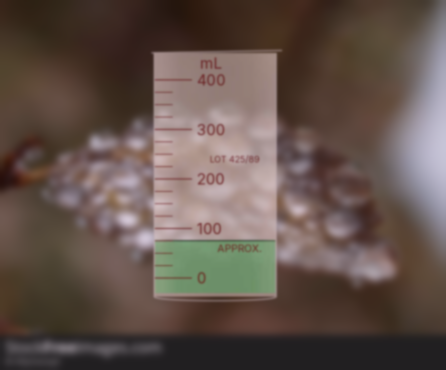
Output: 75 mL
